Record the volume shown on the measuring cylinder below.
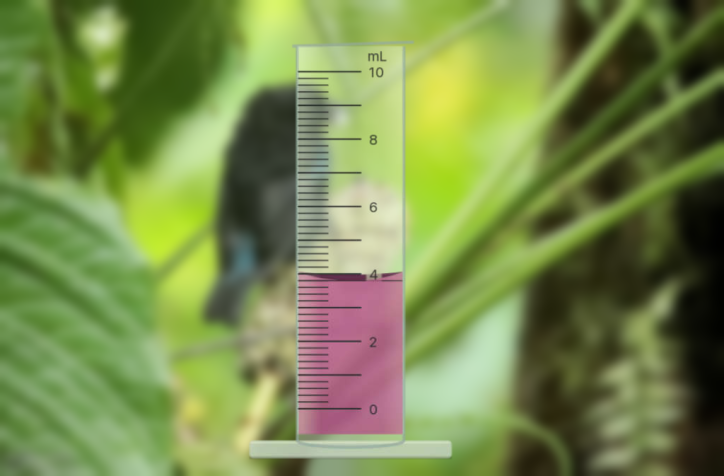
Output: 3.8 mL
